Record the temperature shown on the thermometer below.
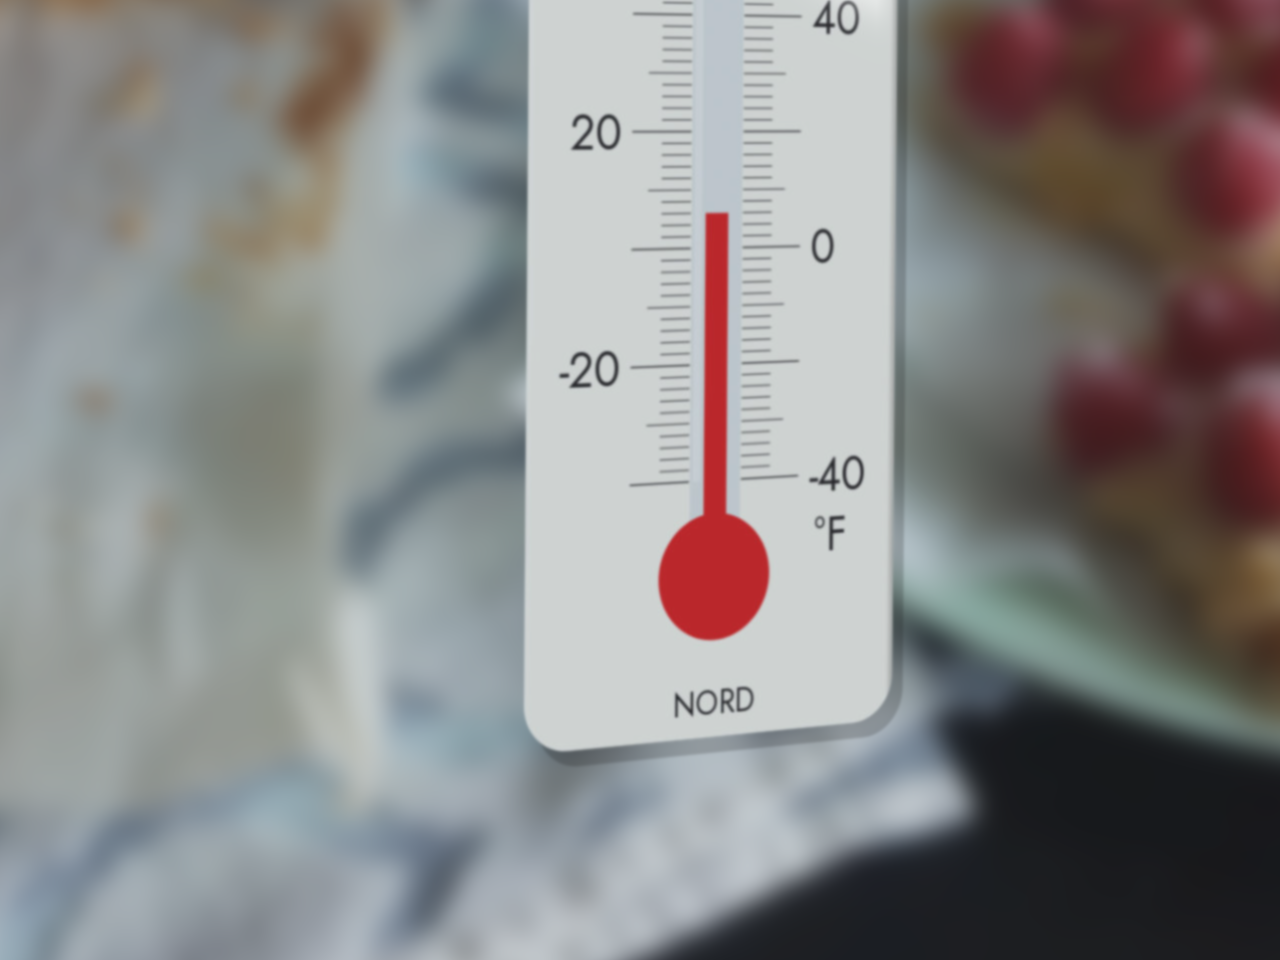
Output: 6 °F
